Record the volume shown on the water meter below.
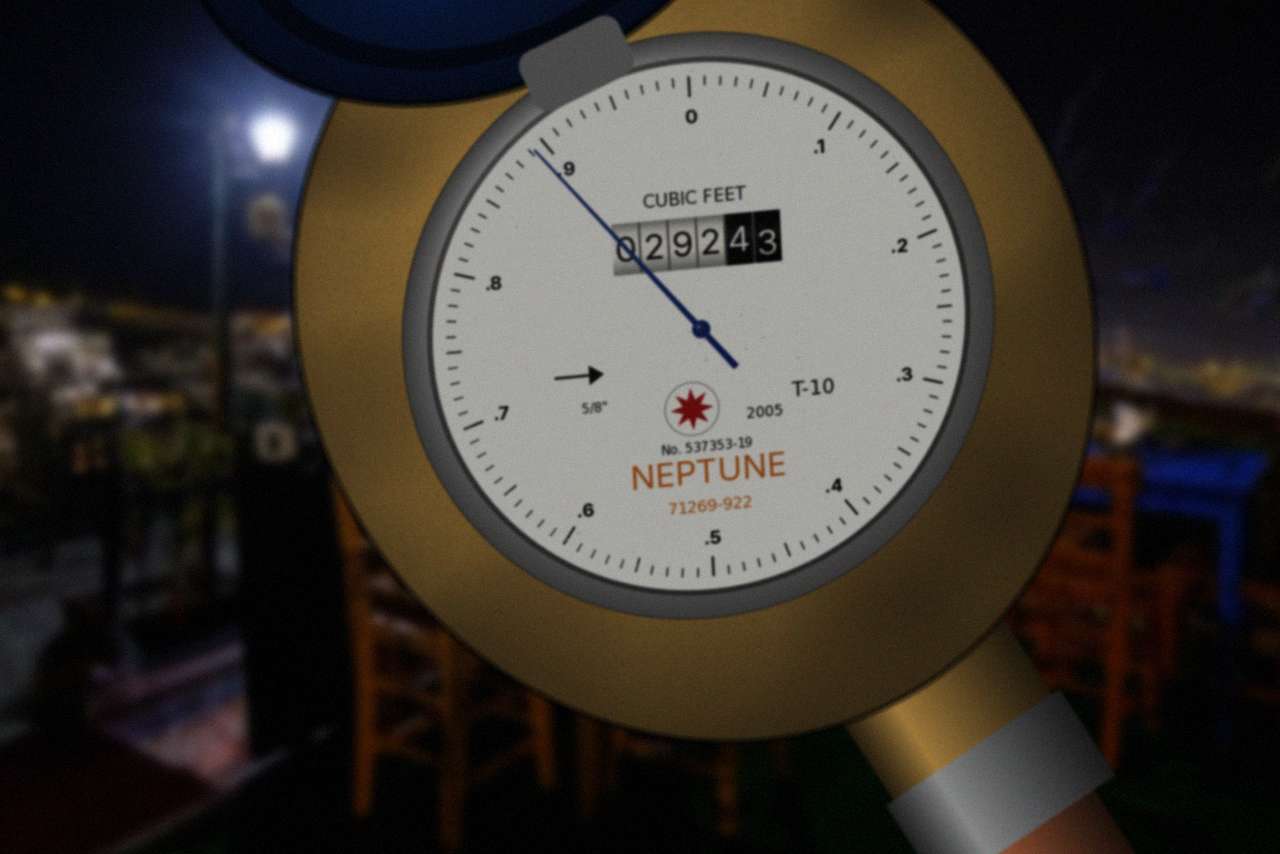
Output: 29242.89 ft³
